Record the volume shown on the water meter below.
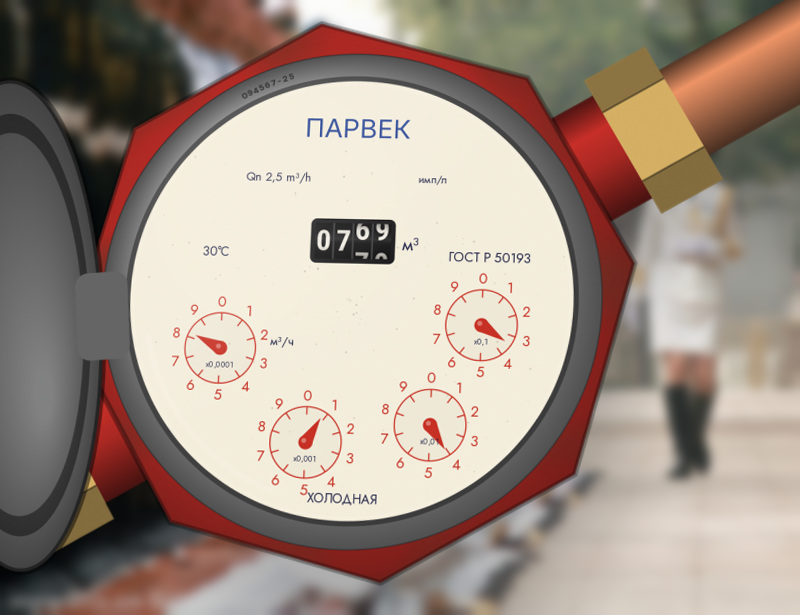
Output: 769.3408 m³
